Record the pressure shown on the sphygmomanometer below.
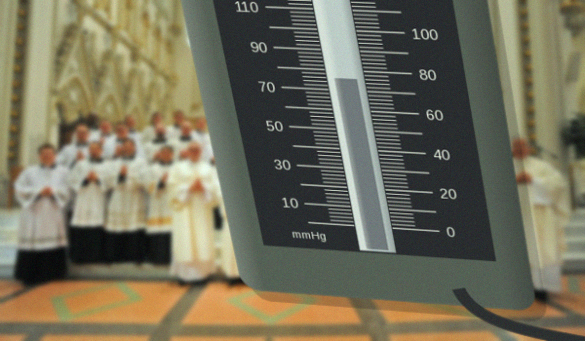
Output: 76 mmHg
